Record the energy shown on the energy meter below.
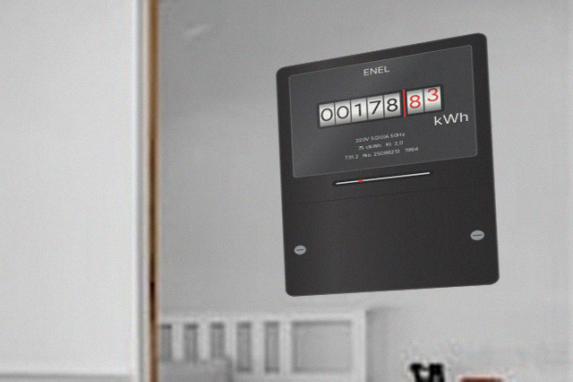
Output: 178.83 kWh
